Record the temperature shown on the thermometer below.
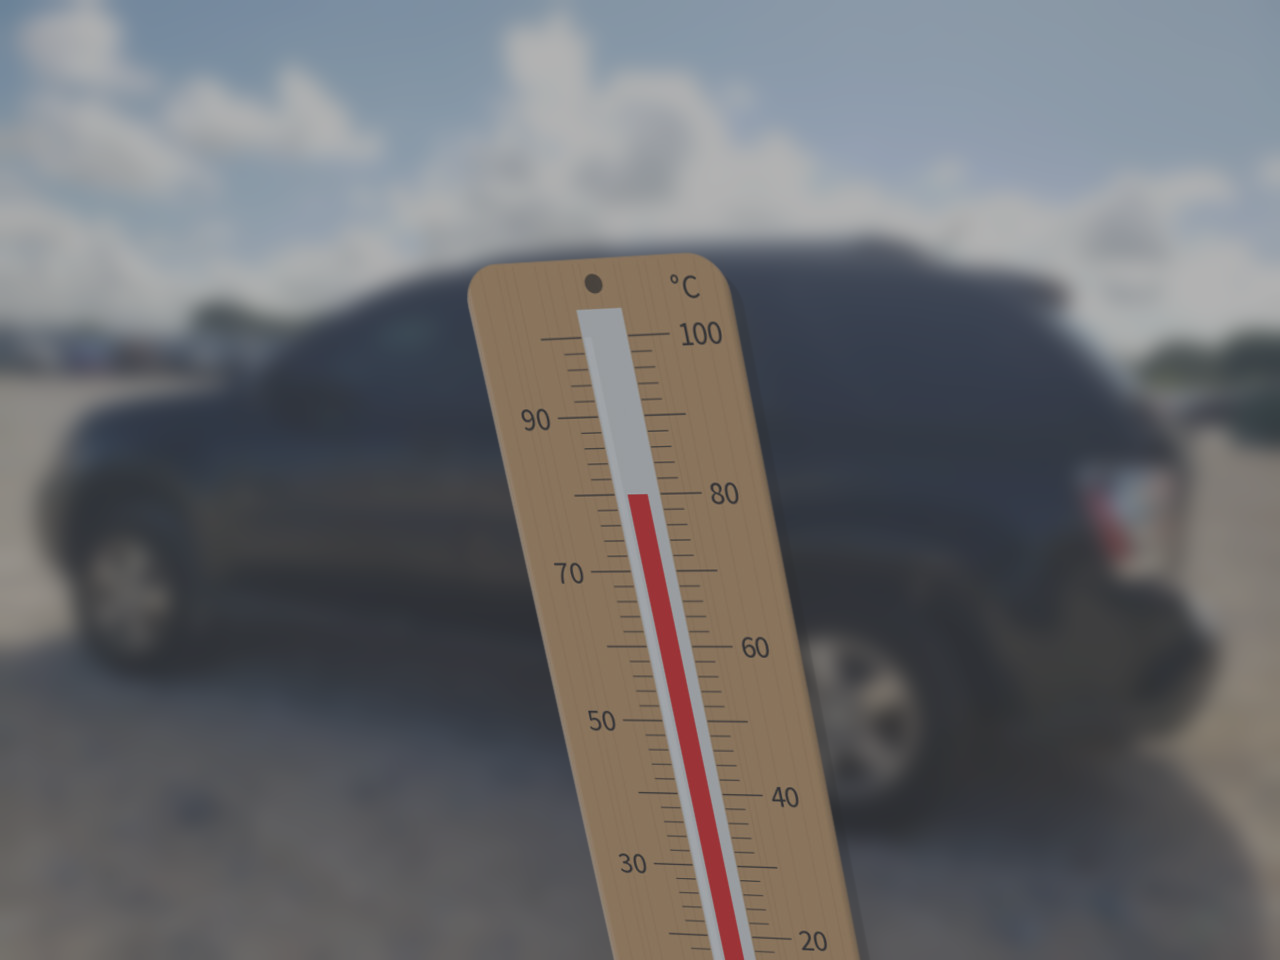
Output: 80 °C
